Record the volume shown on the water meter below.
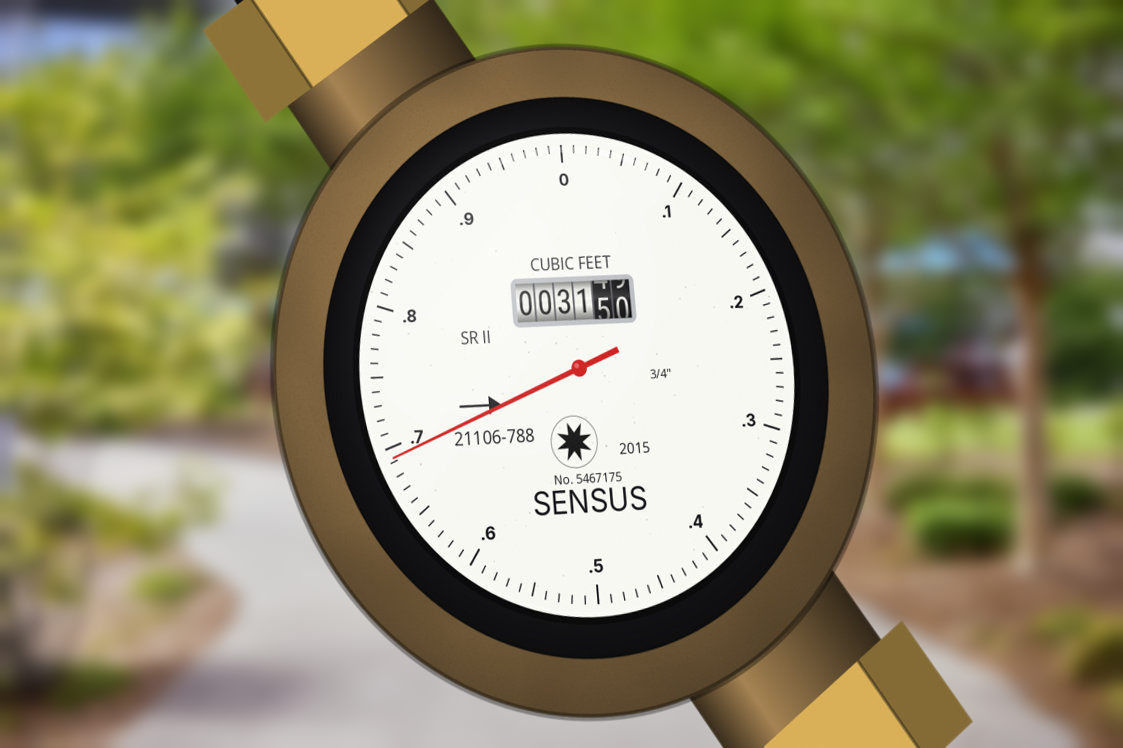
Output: 3149.69 ft³
